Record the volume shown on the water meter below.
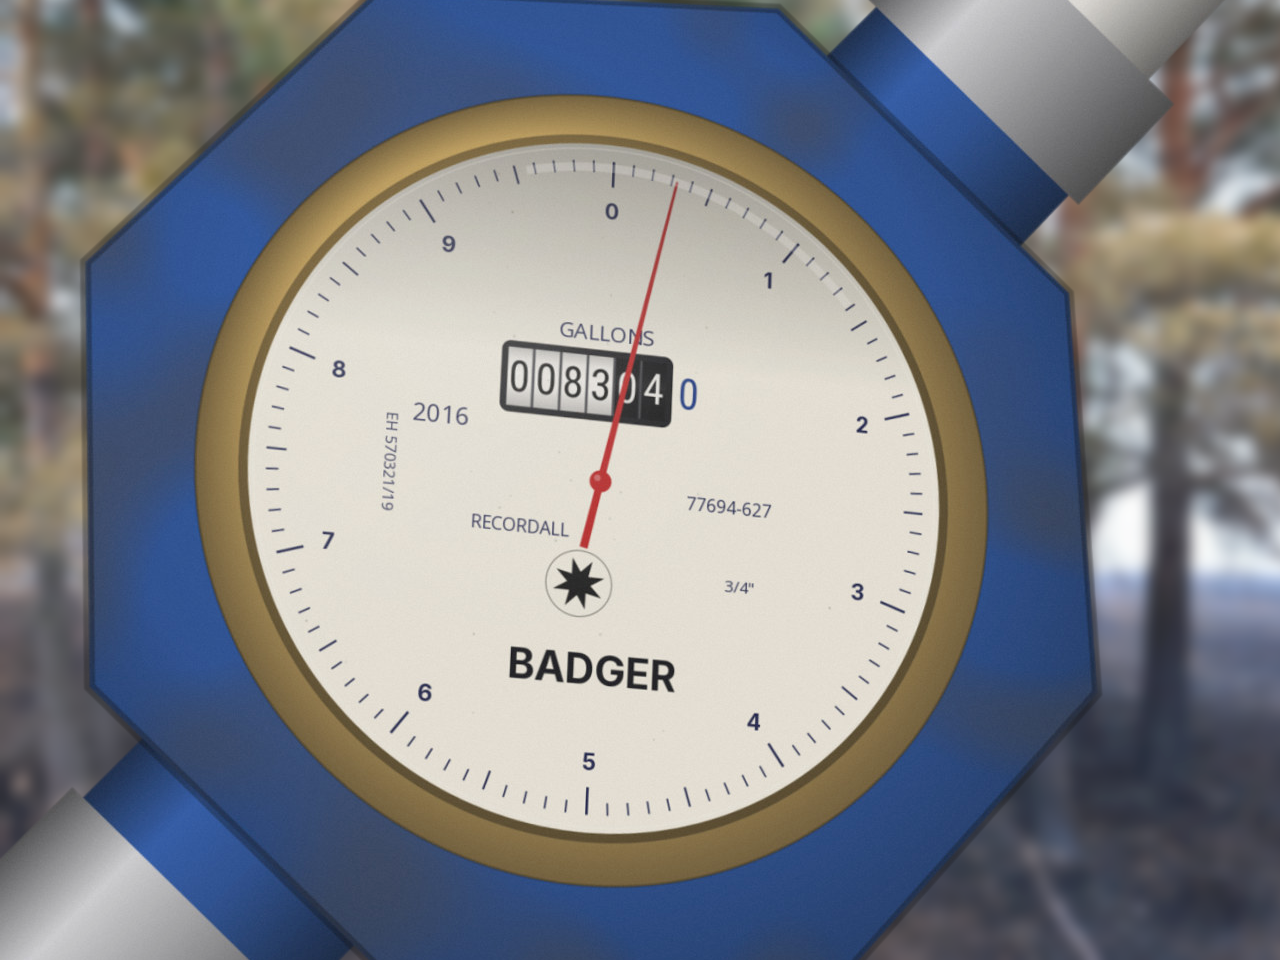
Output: 83040.3 gal
